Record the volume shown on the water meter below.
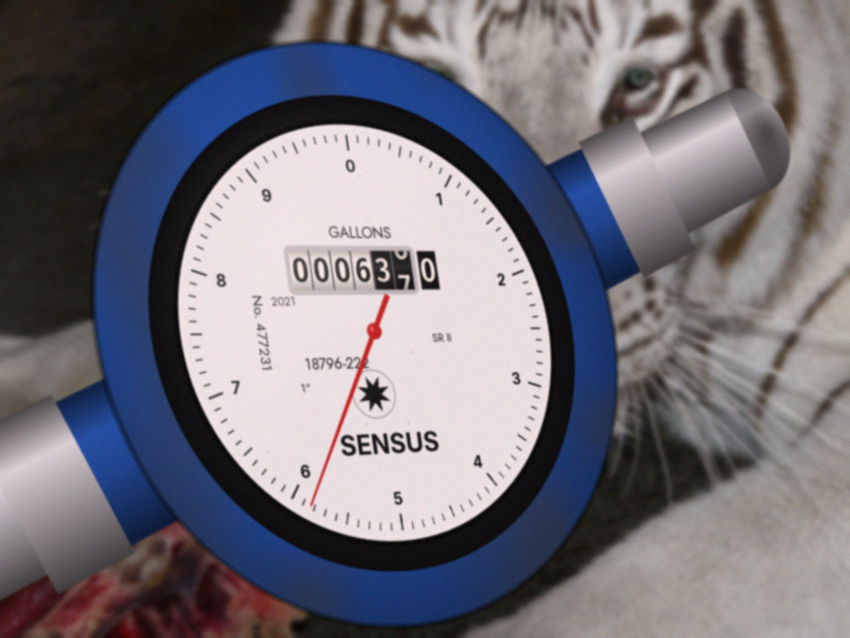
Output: 6365.8 gal
